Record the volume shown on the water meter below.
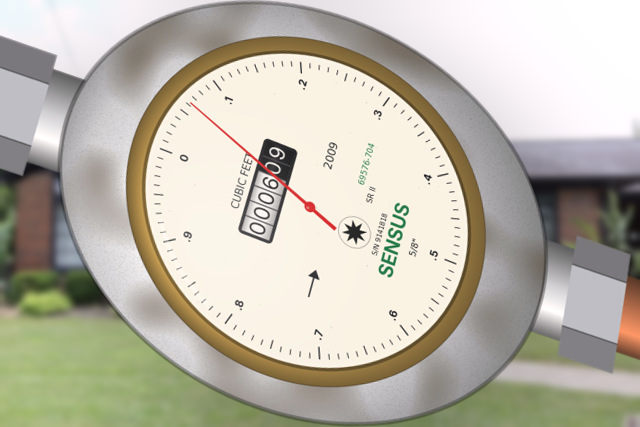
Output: 609.06 ft³
